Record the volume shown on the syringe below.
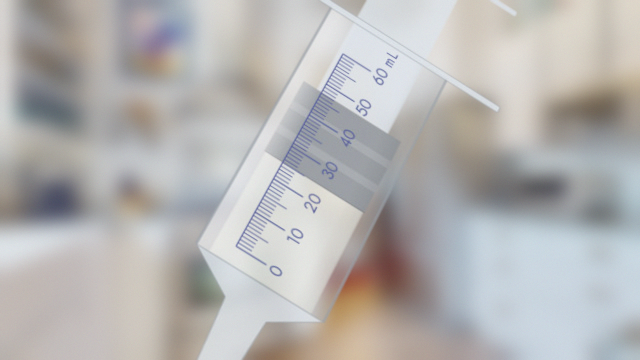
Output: 25 mL
